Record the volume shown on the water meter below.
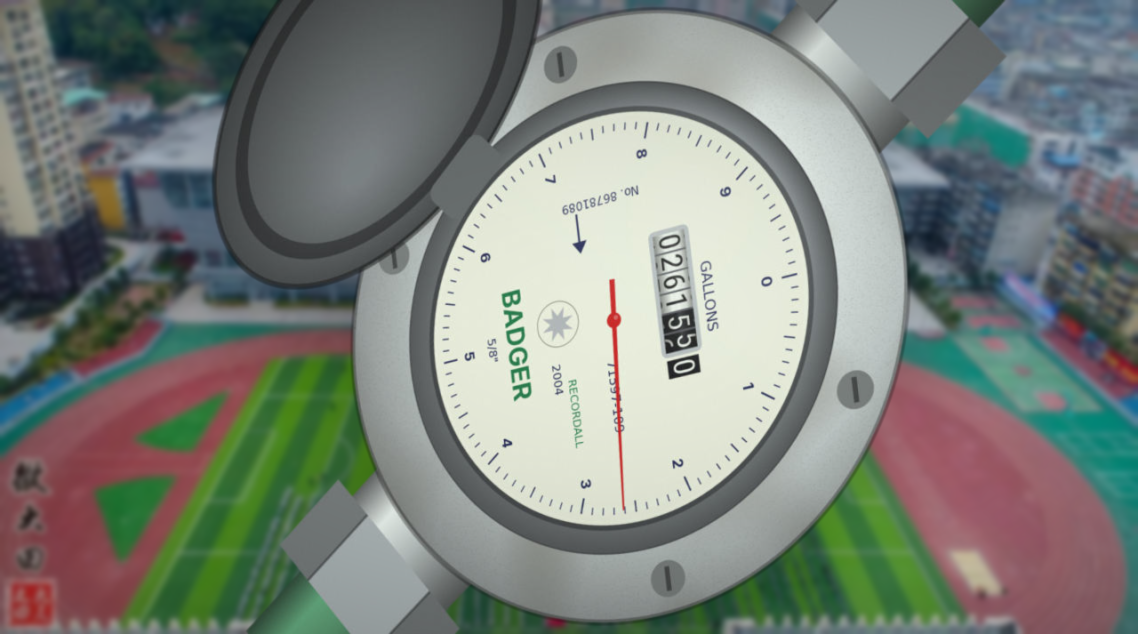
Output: 261552.6 gal
